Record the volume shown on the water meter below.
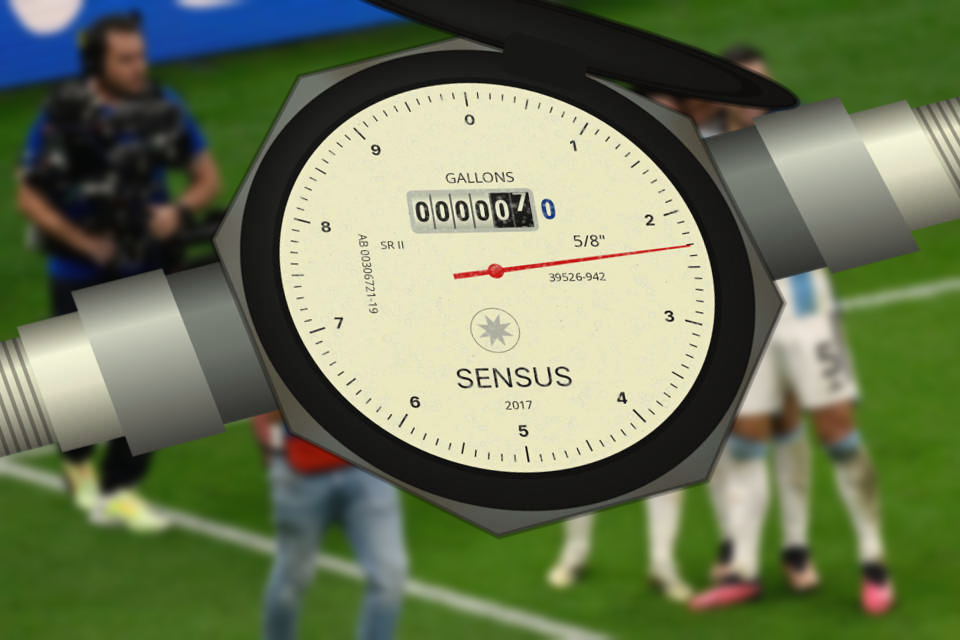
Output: 72.3 gal
